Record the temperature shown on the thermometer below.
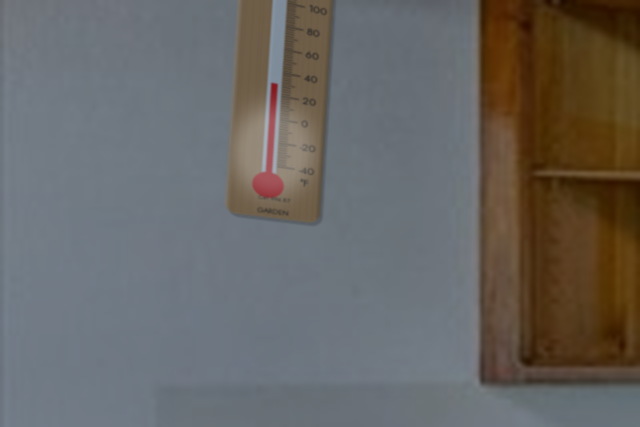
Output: 30 °F
